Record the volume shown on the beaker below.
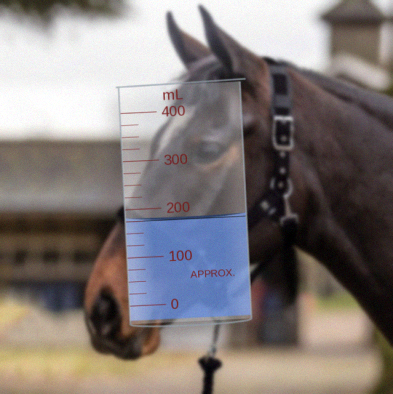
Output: 175 mL
